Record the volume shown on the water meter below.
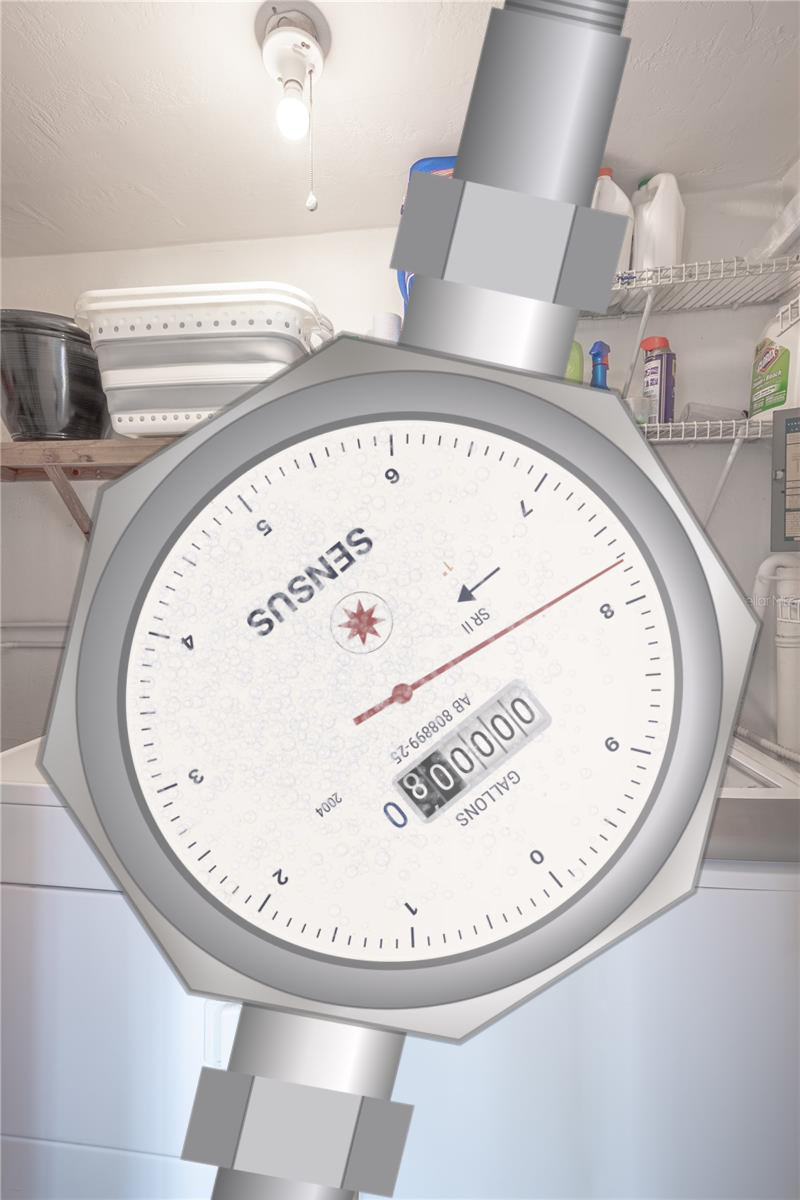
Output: 77.7 gal
